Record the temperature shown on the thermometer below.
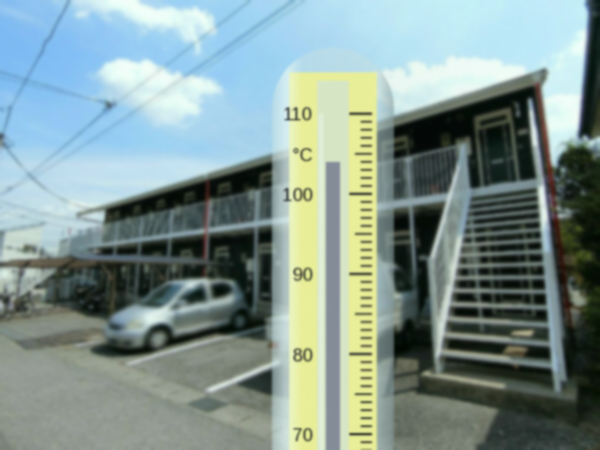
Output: 104 °C
